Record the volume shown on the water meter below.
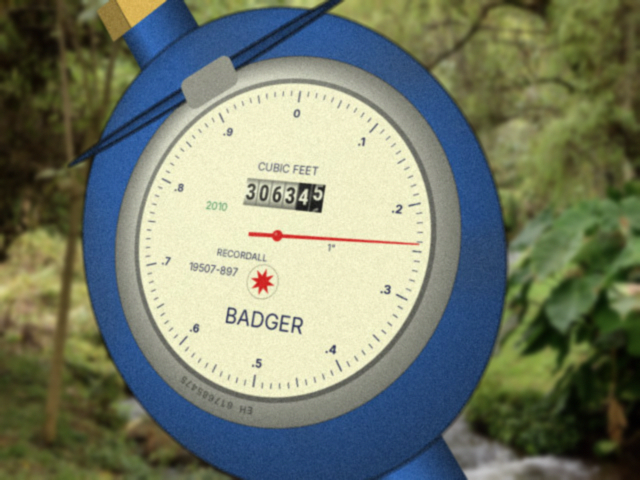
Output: 306345.24 ft³
